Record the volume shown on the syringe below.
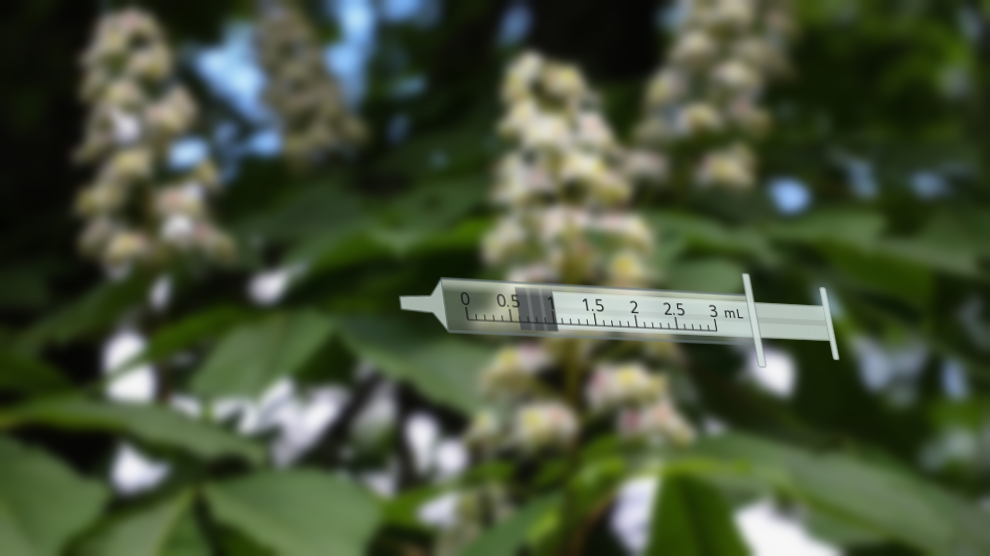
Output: 0.6 mL
